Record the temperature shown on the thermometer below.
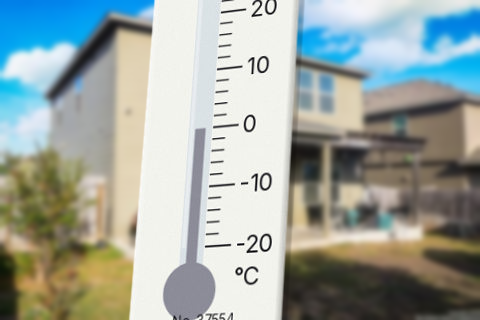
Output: 0 °C
